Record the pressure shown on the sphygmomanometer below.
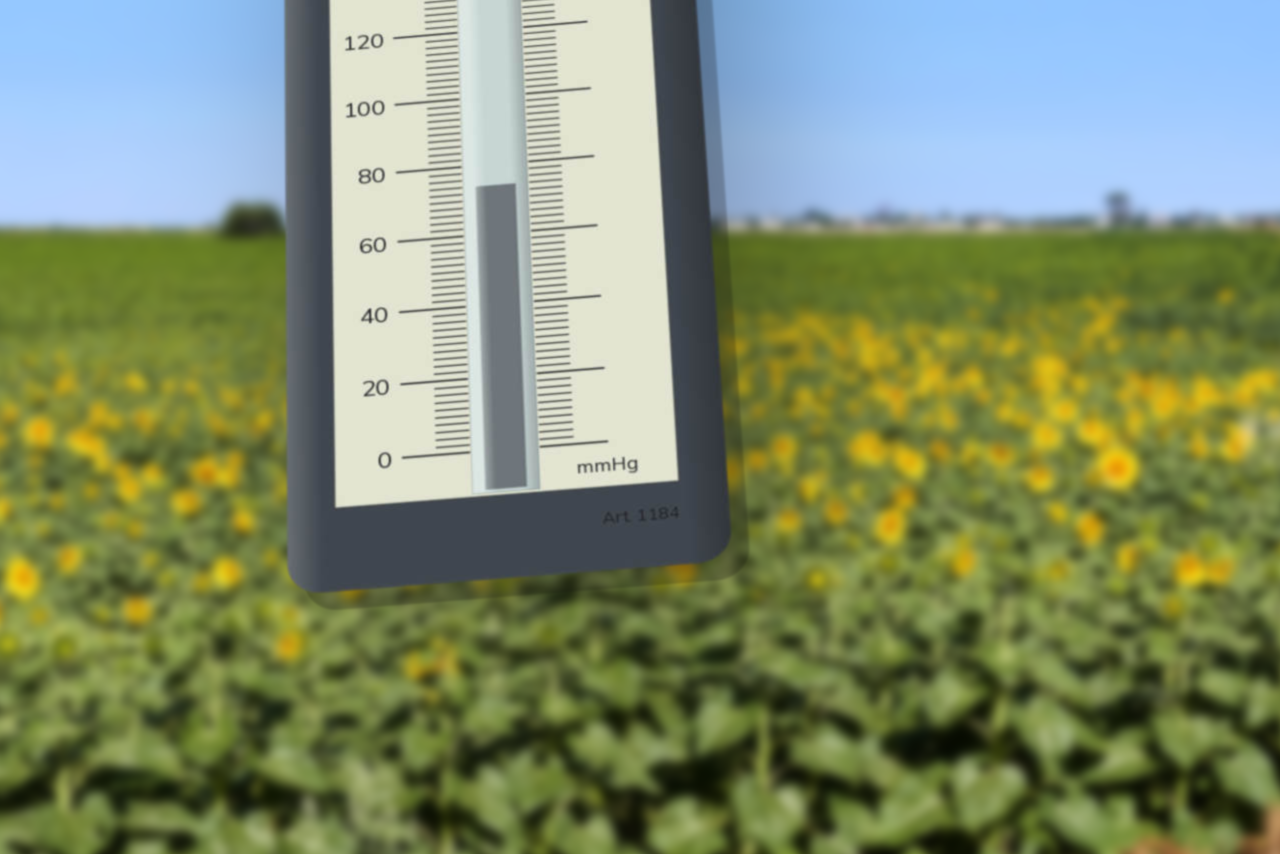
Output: 74 mmHg
